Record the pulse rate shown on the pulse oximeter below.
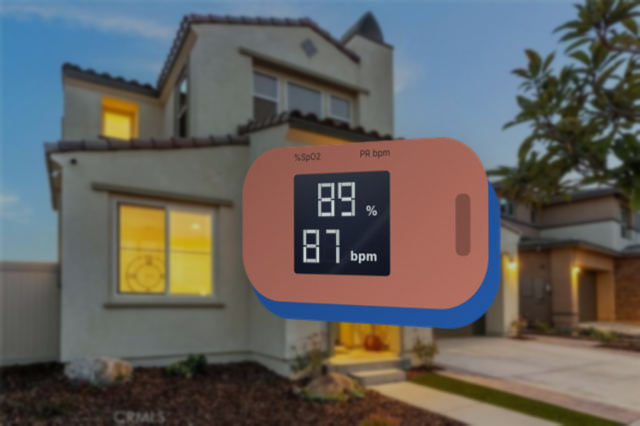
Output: 87 bpm
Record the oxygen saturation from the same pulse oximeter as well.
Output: 89 %
